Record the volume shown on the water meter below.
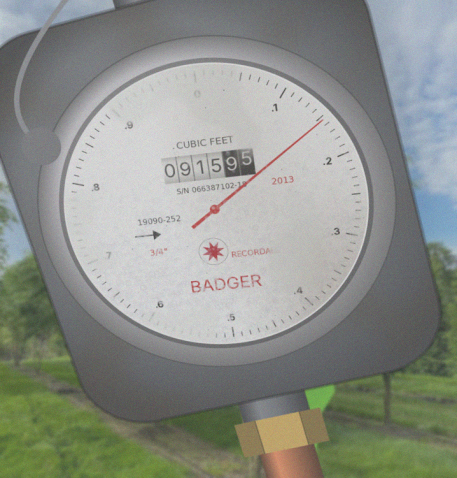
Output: 91595.15 ft³
